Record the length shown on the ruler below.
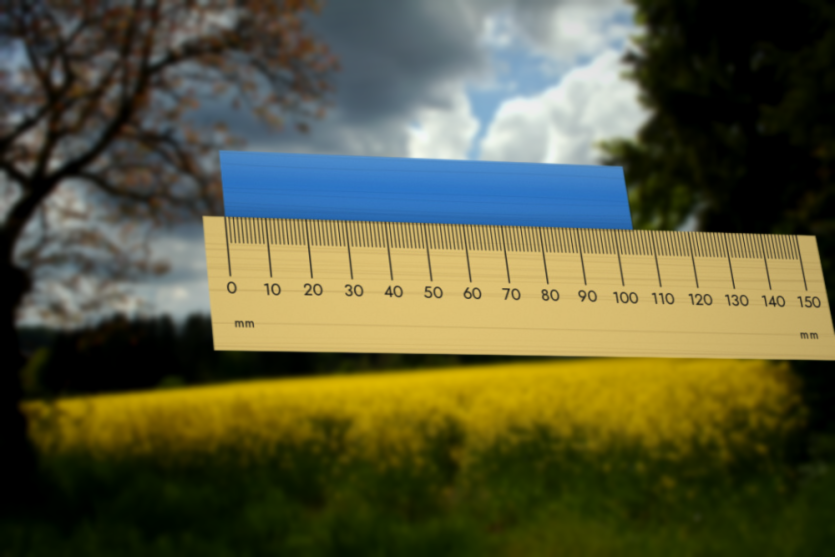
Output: 105 mm
